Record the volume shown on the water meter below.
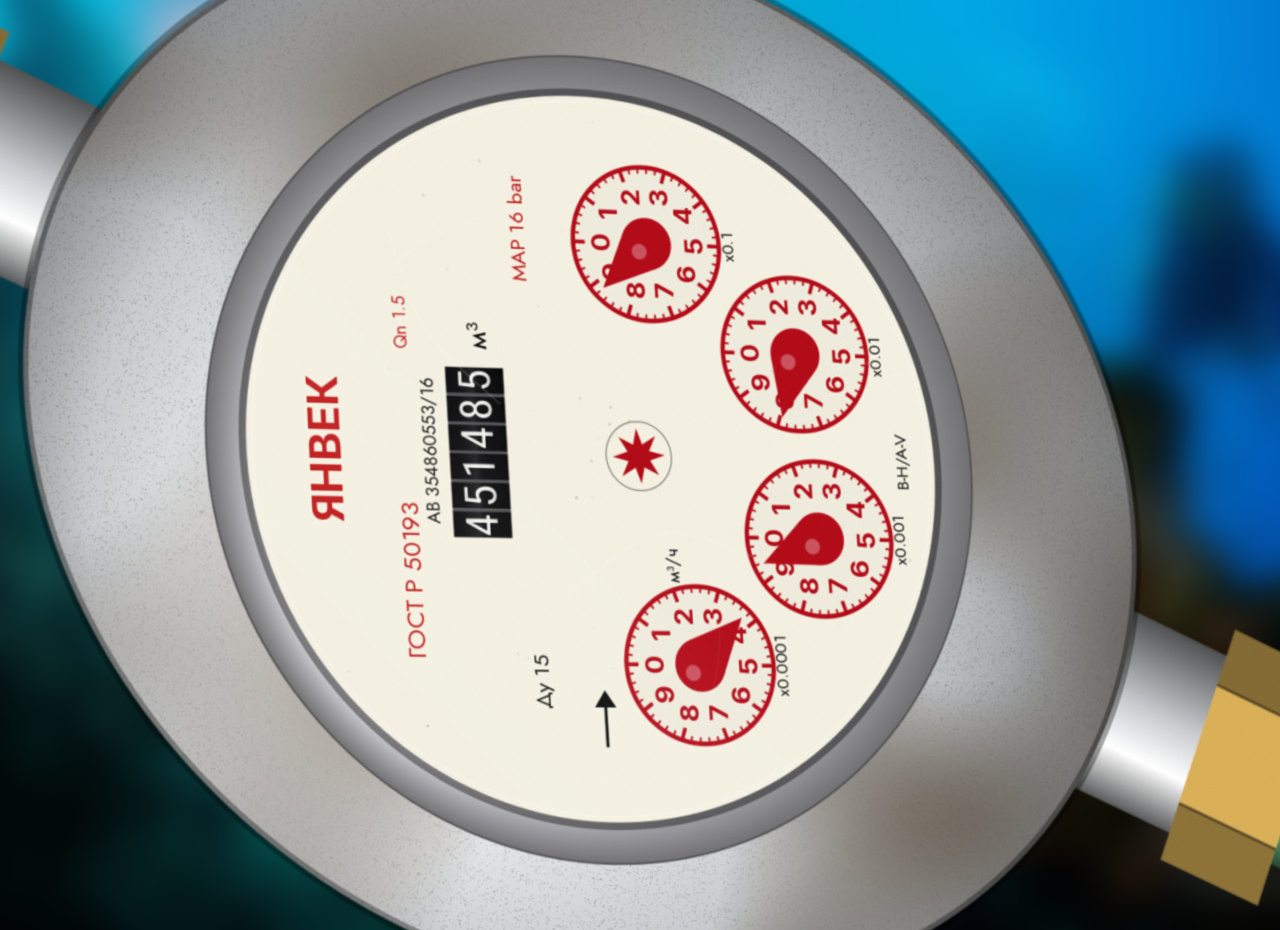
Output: 451485.8793 m³
